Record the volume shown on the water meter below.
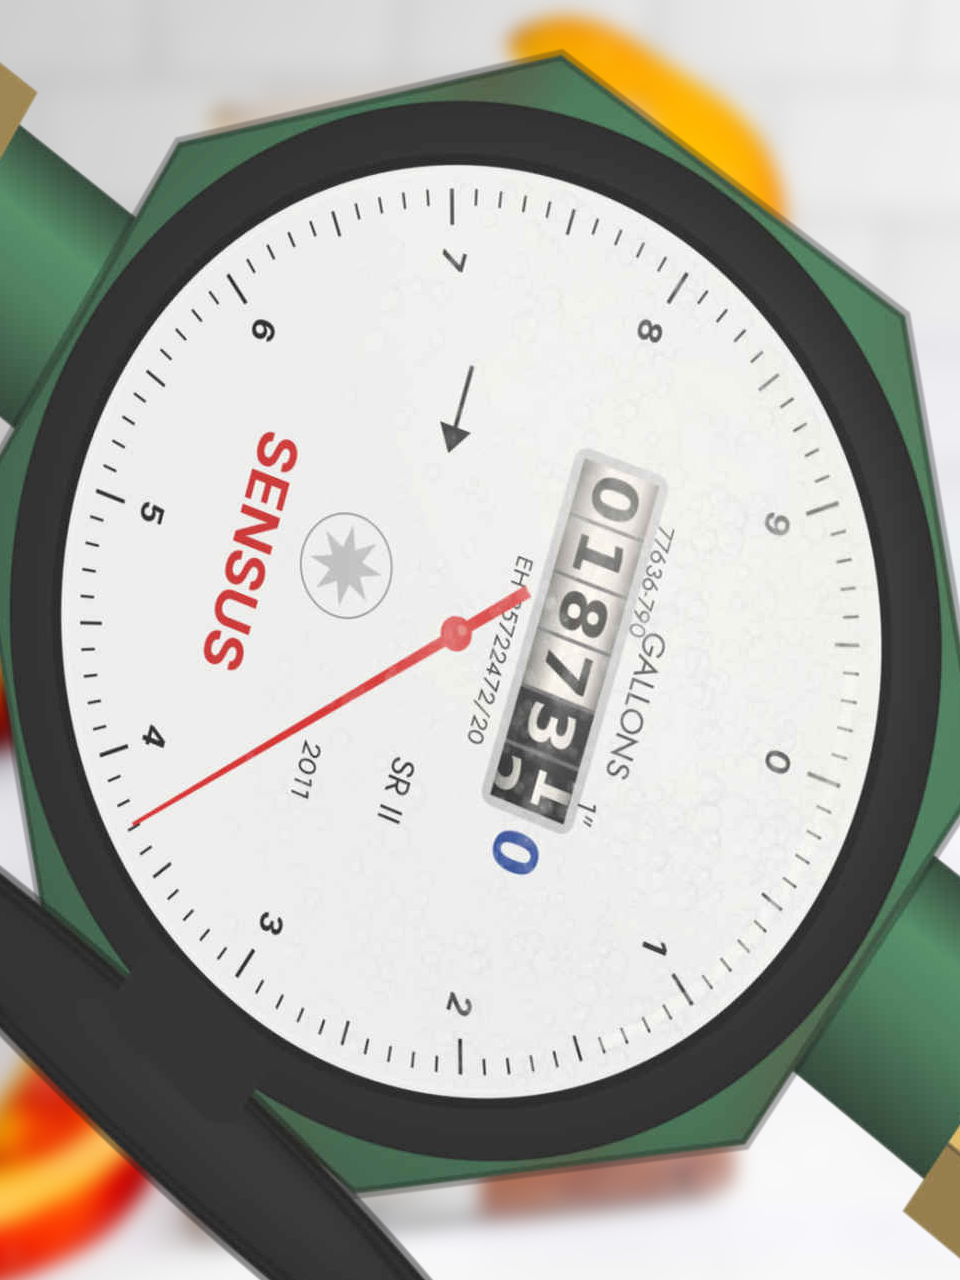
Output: 187313.7 gal
